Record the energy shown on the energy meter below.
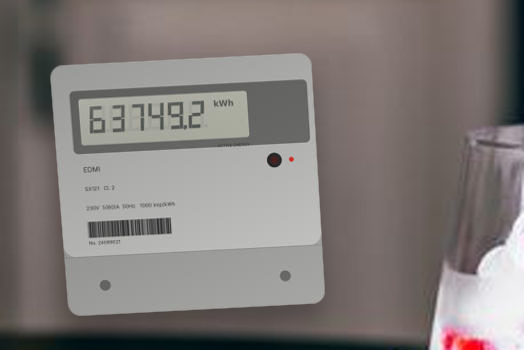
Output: 63749.2 kWh
